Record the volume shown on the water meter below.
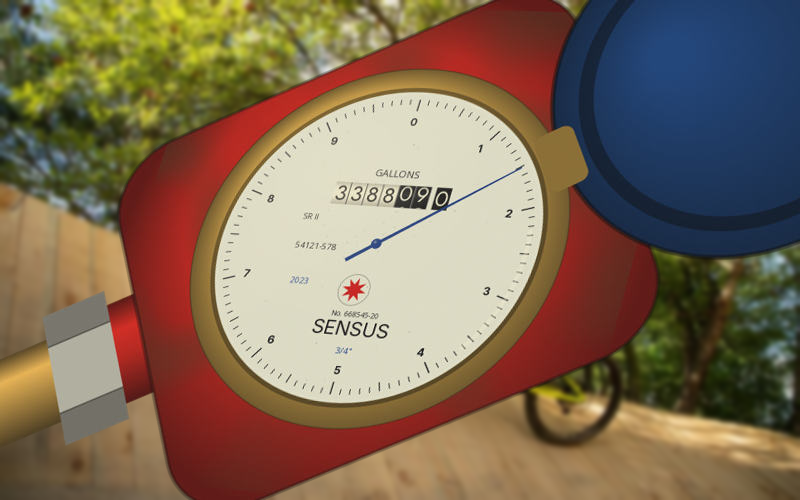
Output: 3388091.5 gal
